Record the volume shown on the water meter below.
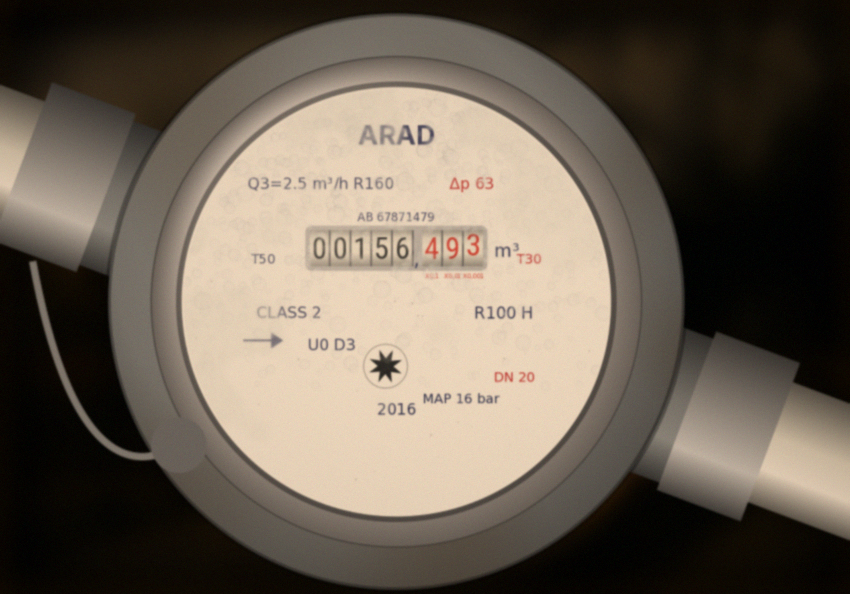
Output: 156.493 m³
